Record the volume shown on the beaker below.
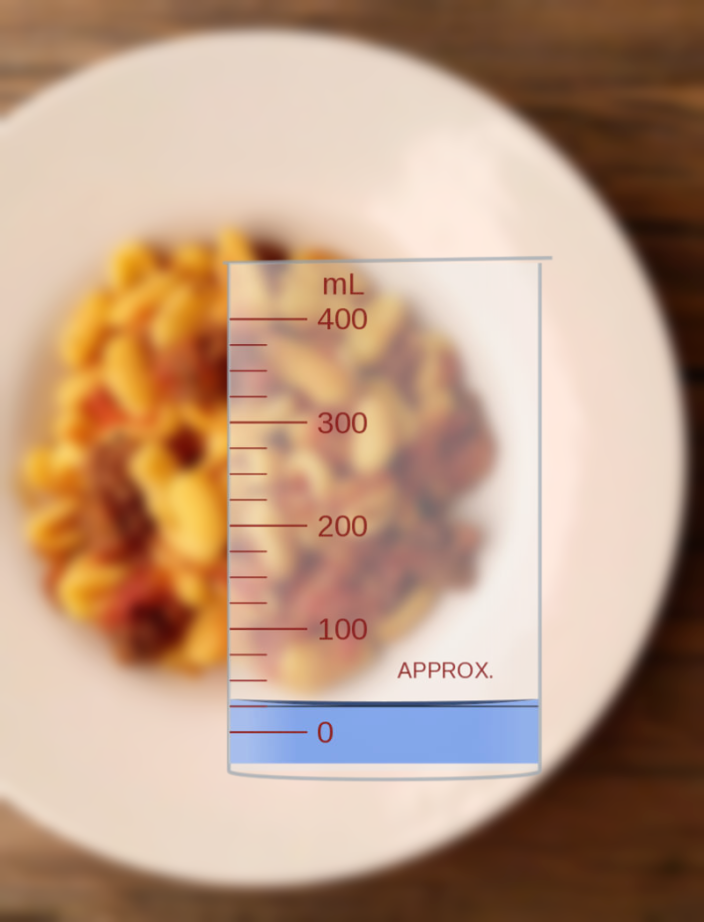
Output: 25 mL
